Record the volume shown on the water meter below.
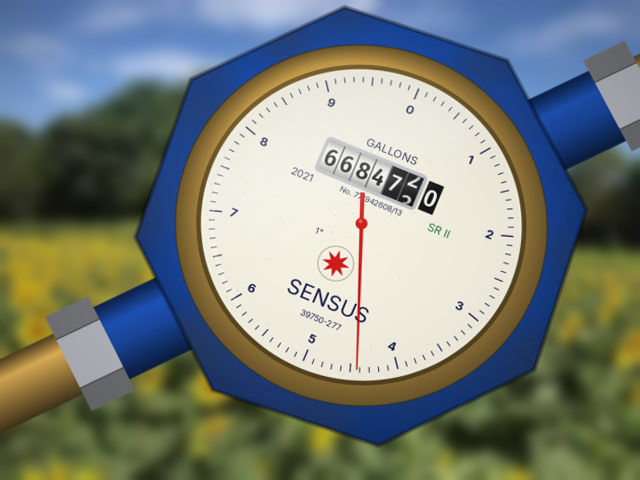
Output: 6684724.4 gal
